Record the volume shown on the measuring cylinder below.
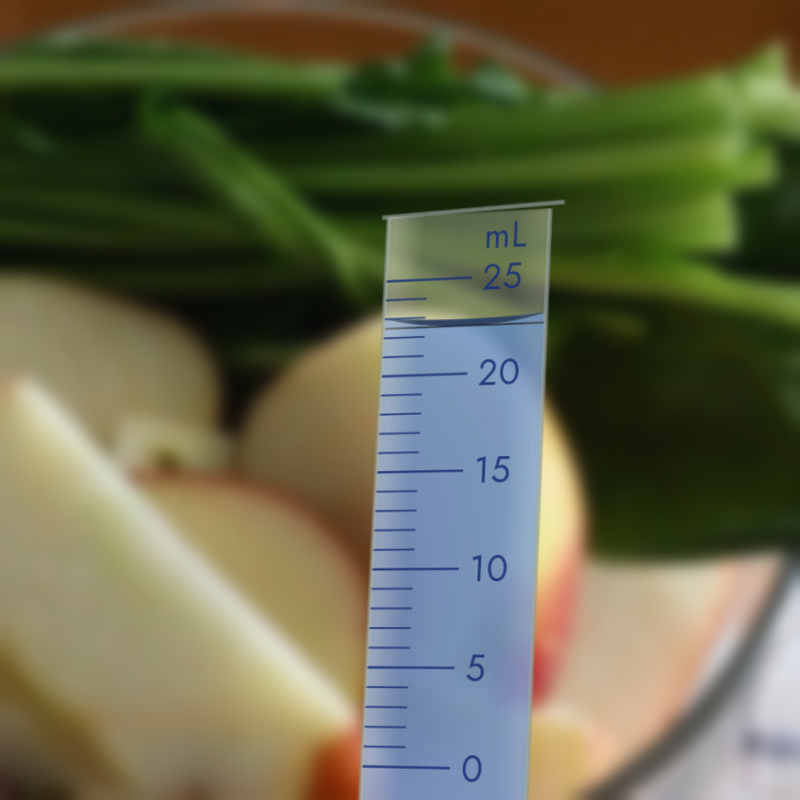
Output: 22.5 mL
